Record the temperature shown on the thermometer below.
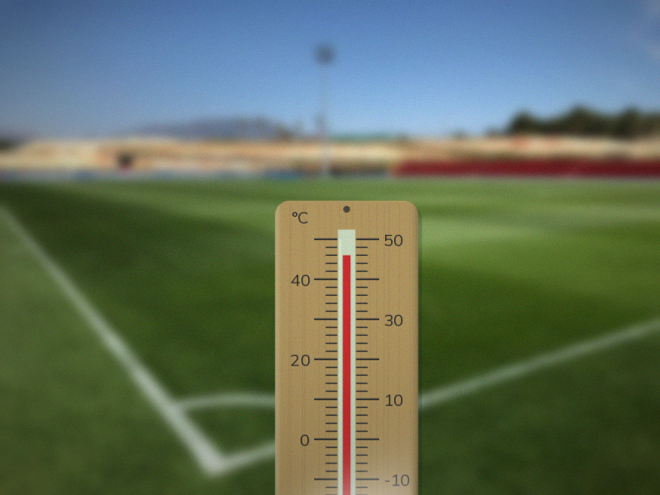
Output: 46 °C
